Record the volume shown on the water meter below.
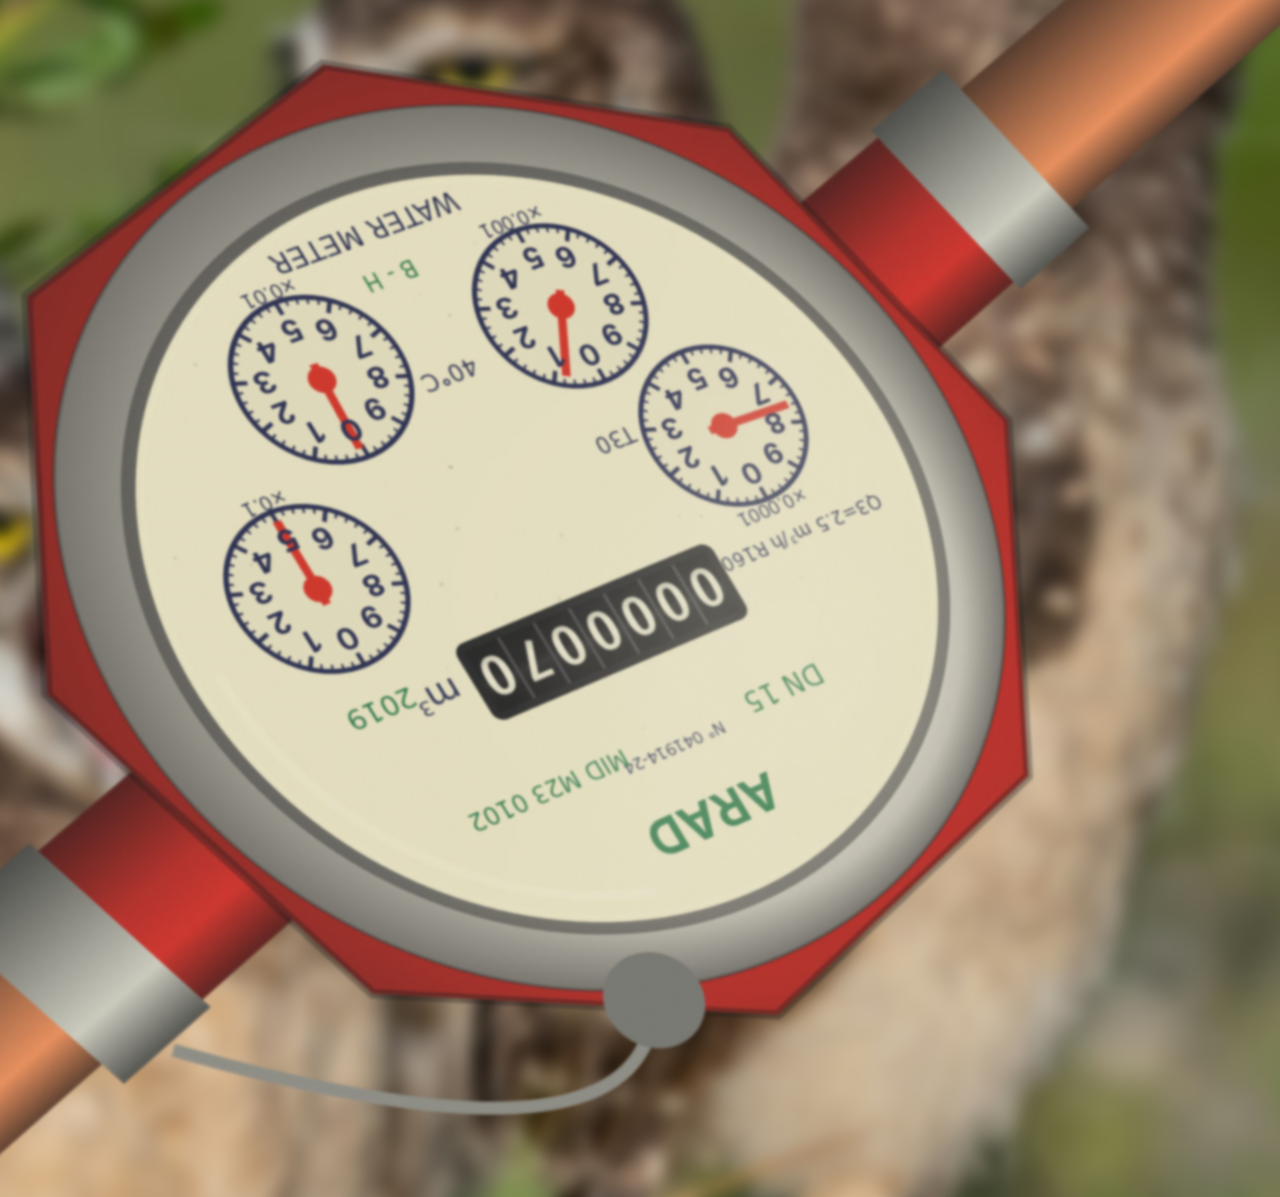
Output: 70.5007 m³
